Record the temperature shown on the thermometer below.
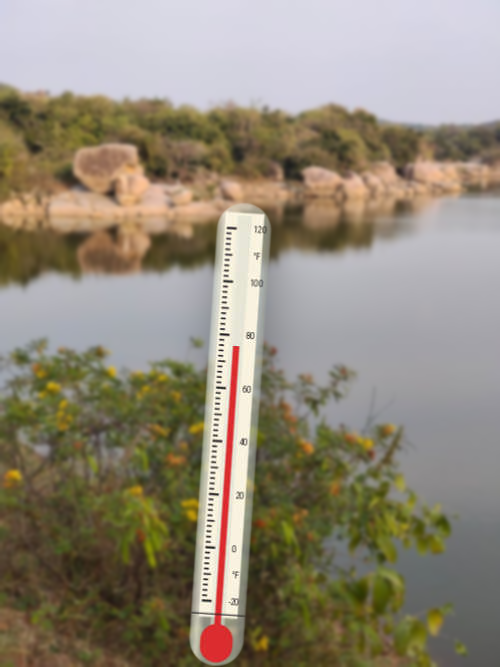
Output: 76 °F
